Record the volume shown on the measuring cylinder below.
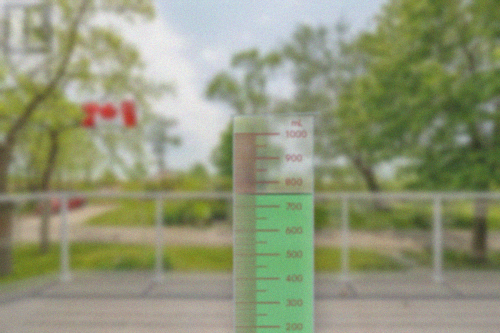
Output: 750 mL
